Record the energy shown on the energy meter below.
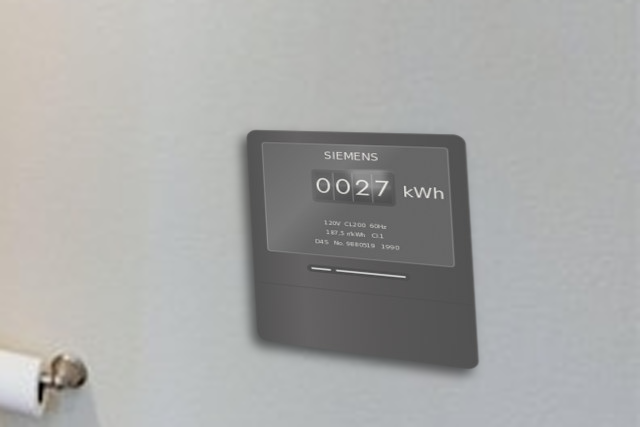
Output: 27 kWh
